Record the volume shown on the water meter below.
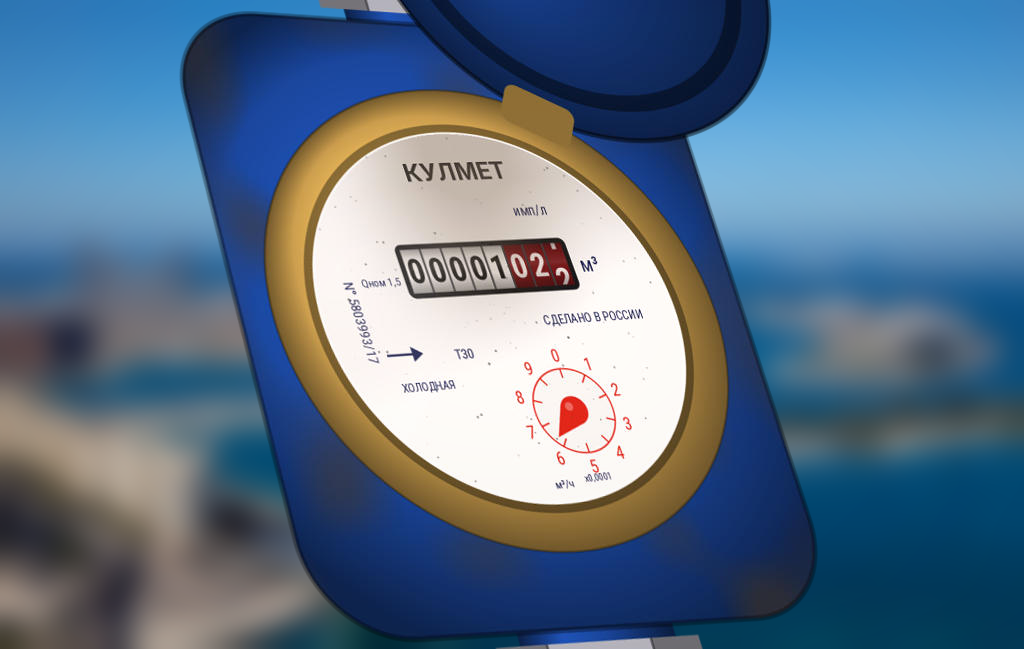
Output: 1.0216 m³
